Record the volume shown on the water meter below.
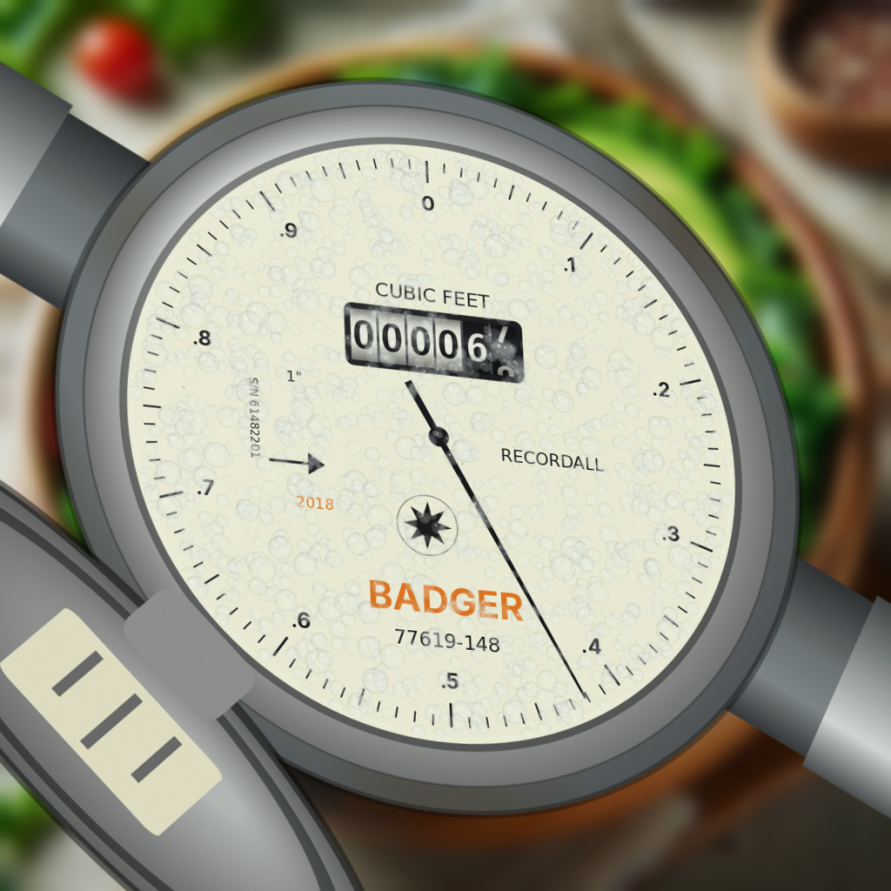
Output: 67.42 ft³
